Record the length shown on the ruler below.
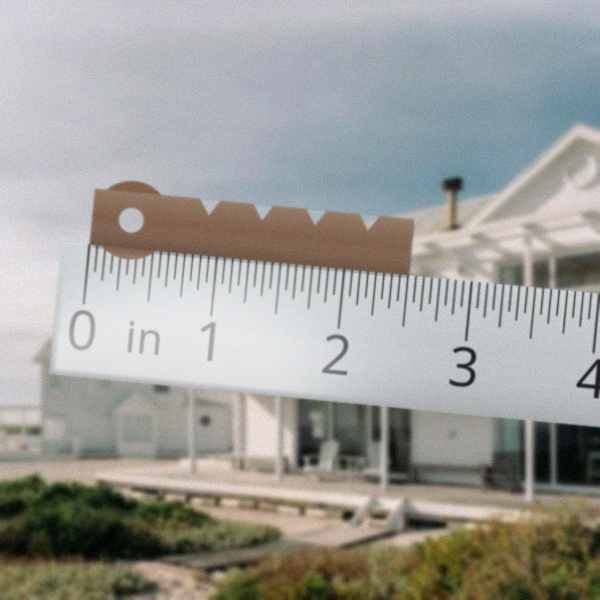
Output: 2.5 in
